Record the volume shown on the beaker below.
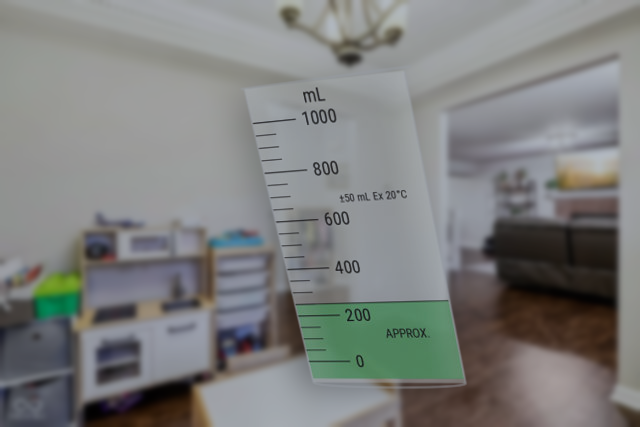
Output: 250 mL
